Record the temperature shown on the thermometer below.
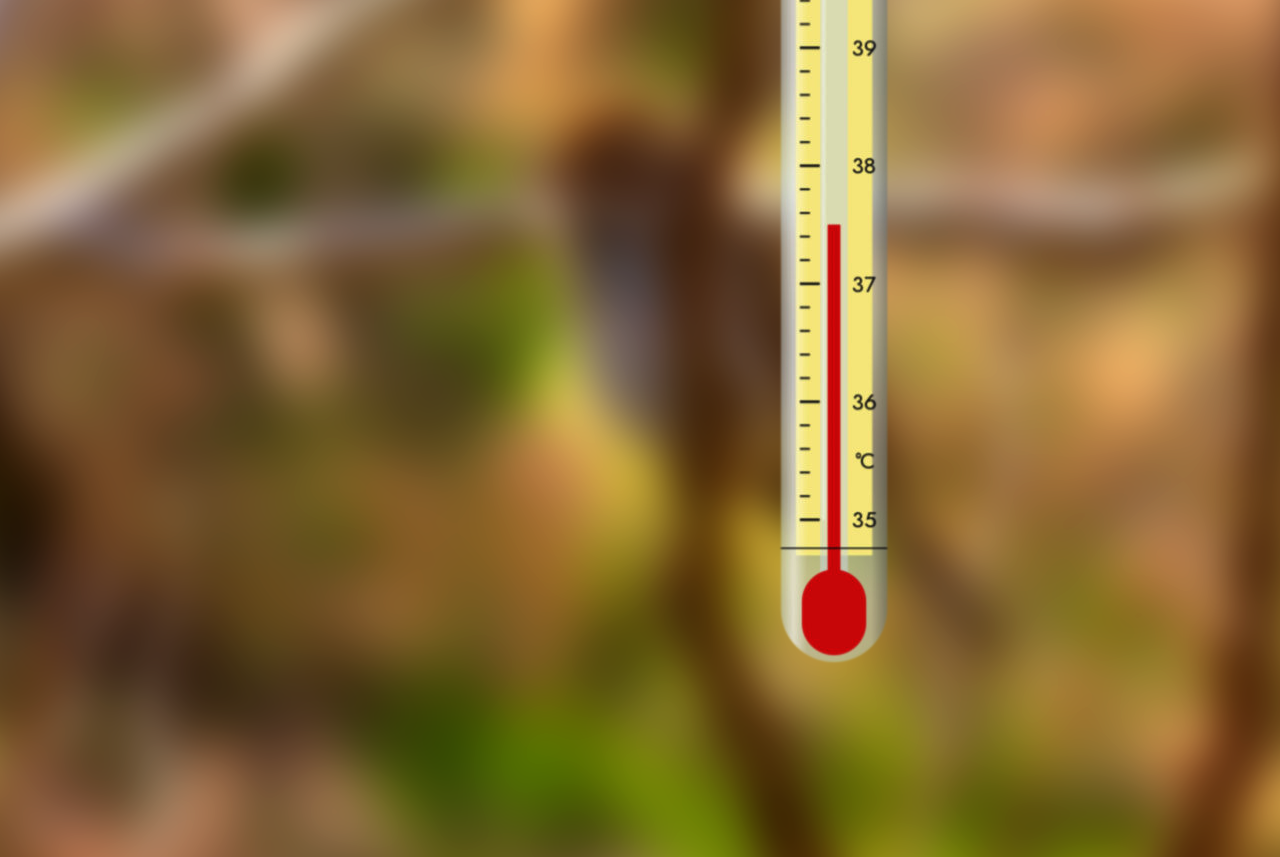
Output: 37.5 °C
